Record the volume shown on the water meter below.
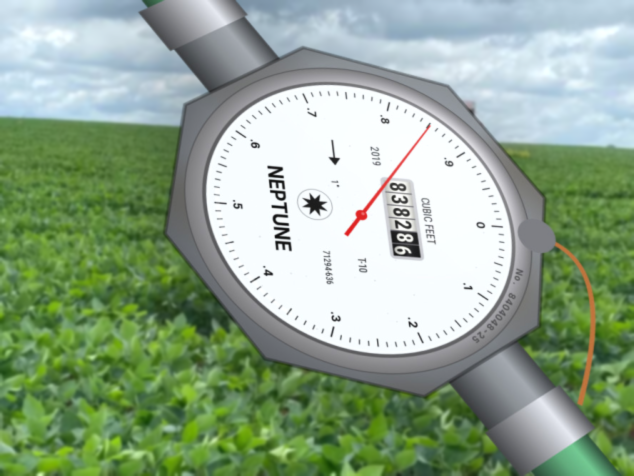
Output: 838285.85 ft³
